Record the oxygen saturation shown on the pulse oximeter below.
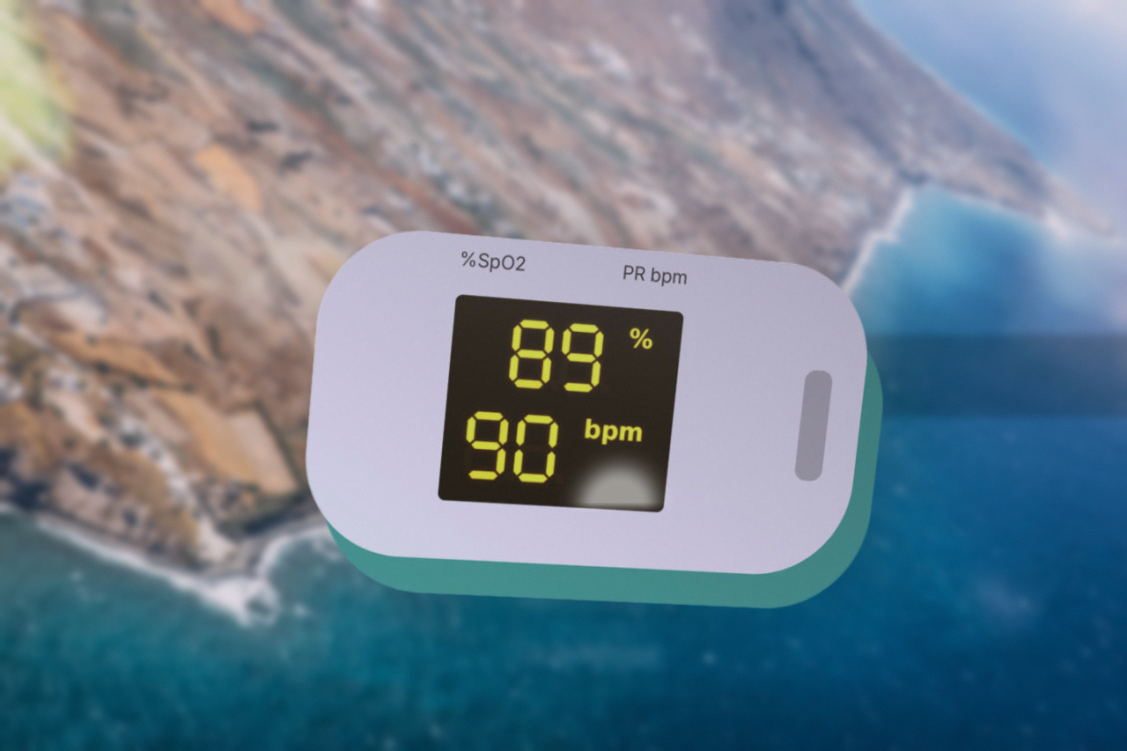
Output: 89 %
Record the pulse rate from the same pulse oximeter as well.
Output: 90 bpm
